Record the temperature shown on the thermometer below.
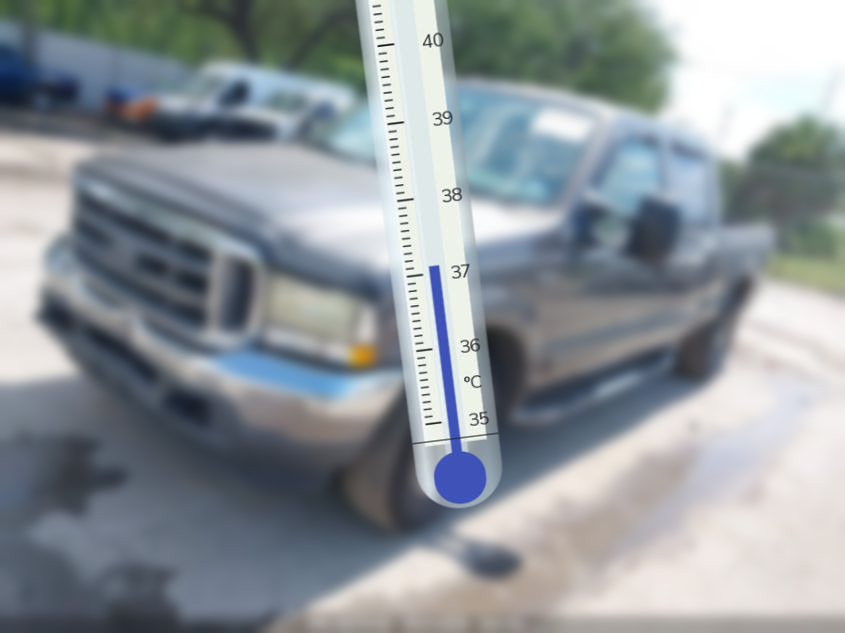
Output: 37.1 °C
